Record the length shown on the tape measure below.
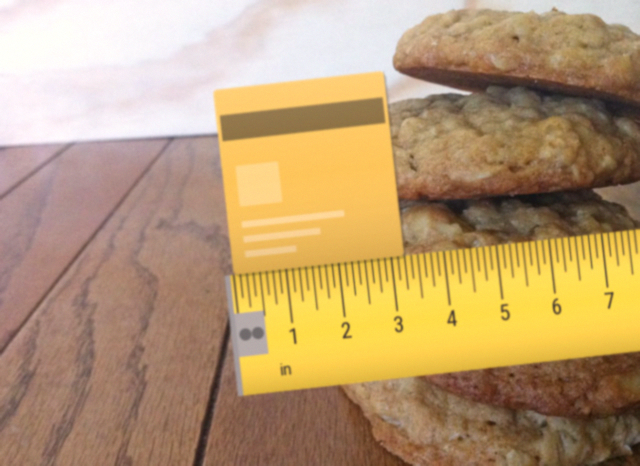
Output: 3.25 in
